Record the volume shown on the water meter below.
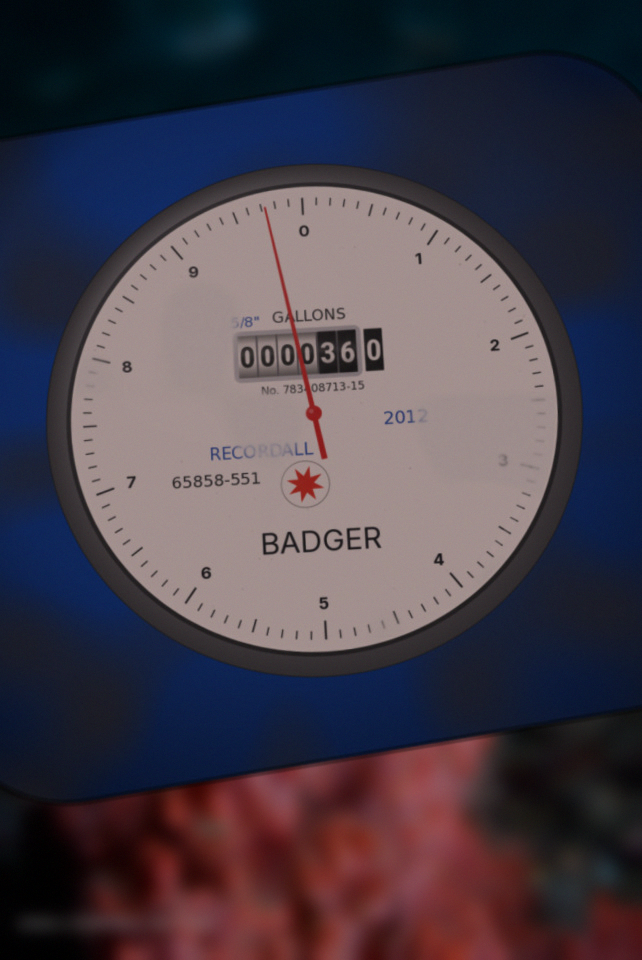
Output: 359.7 gal
